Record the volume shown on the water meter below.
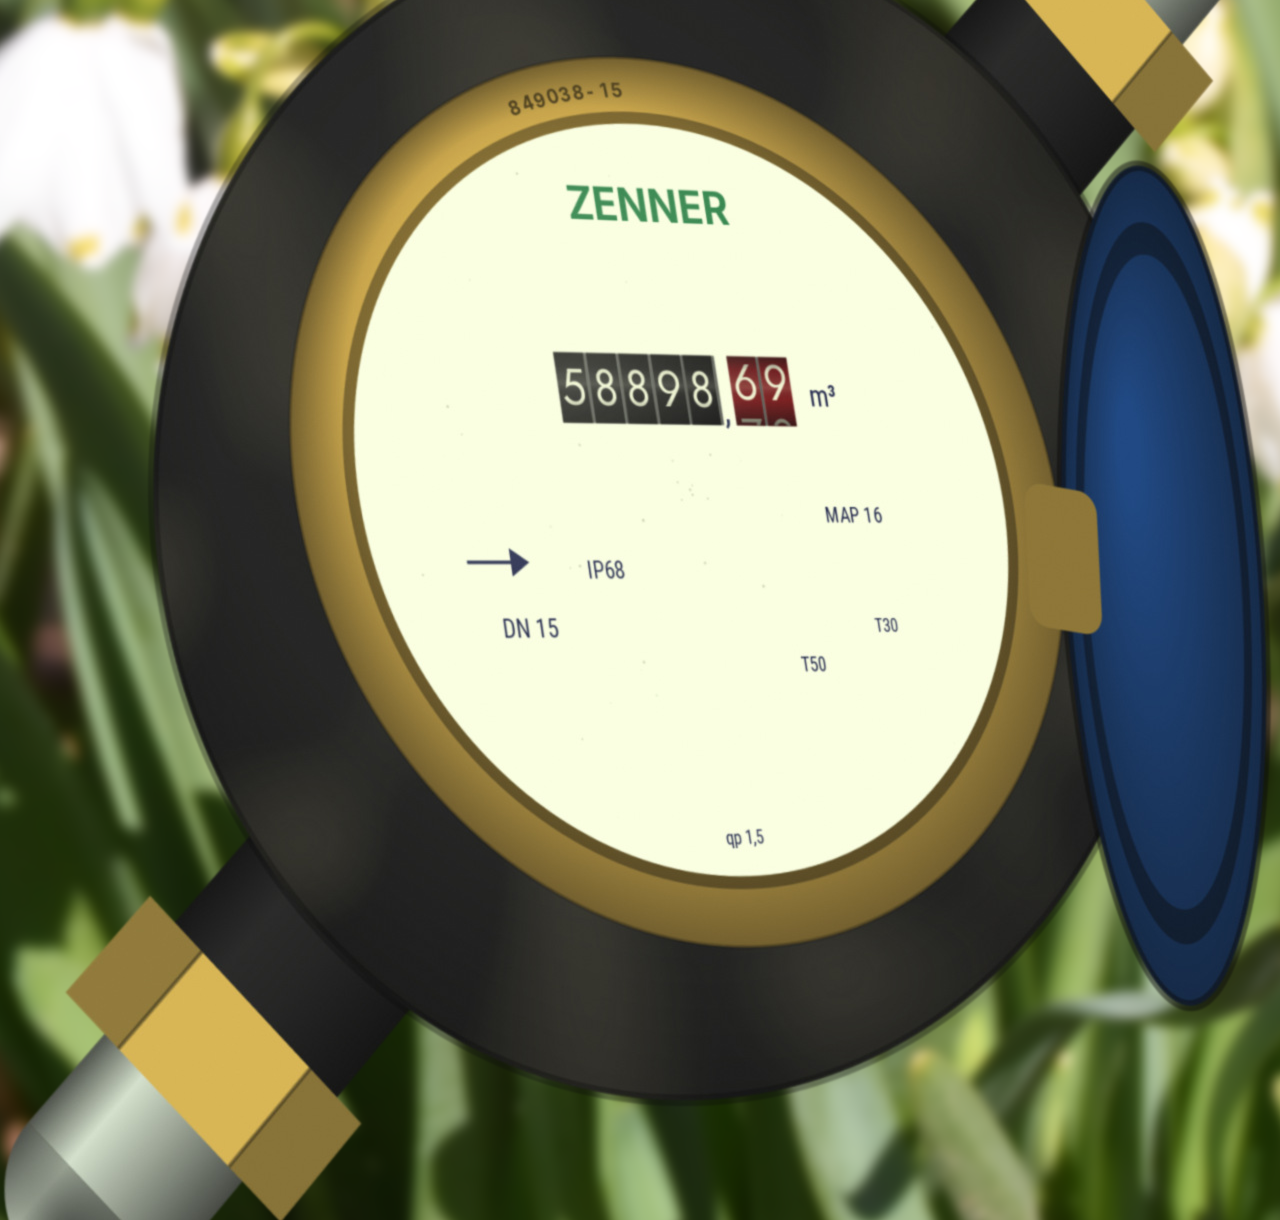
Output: 58898.69 m³
